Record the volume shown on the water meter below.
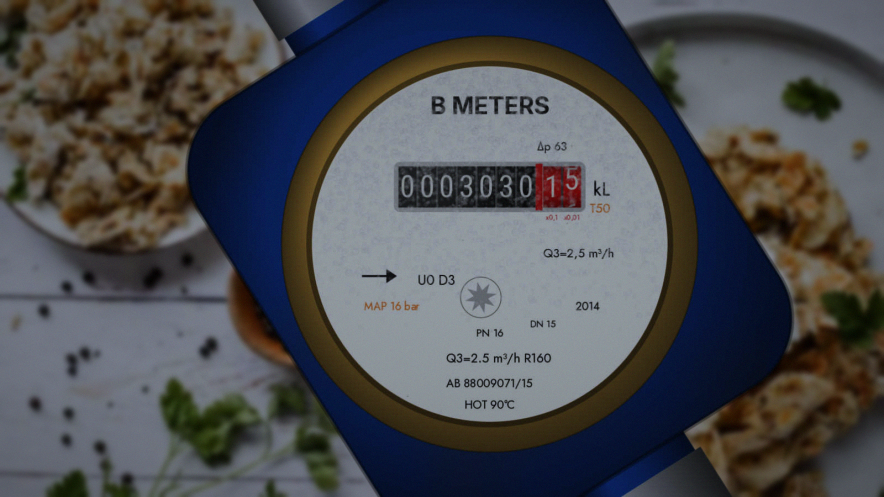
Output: 3030.15 kL
